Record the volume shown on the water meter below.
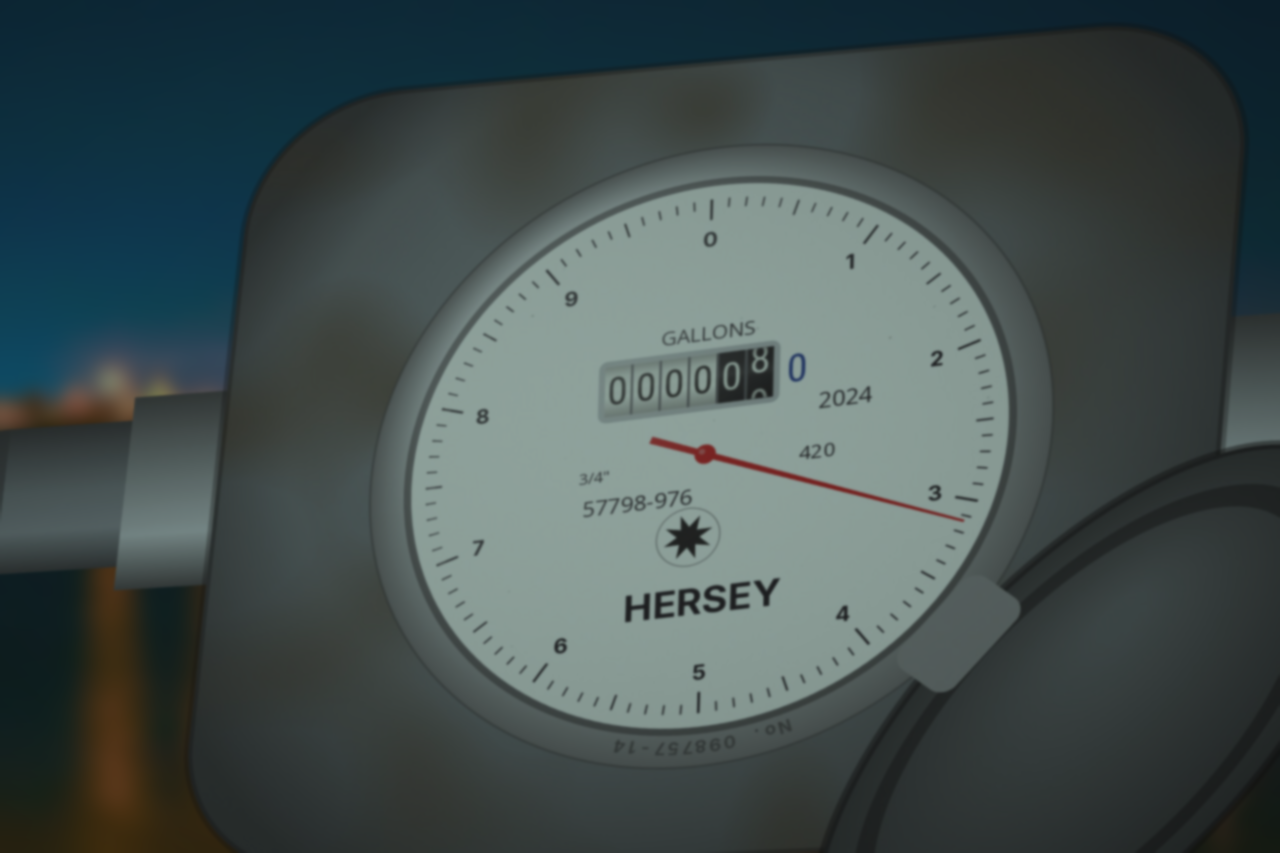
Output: 83.1 gal
